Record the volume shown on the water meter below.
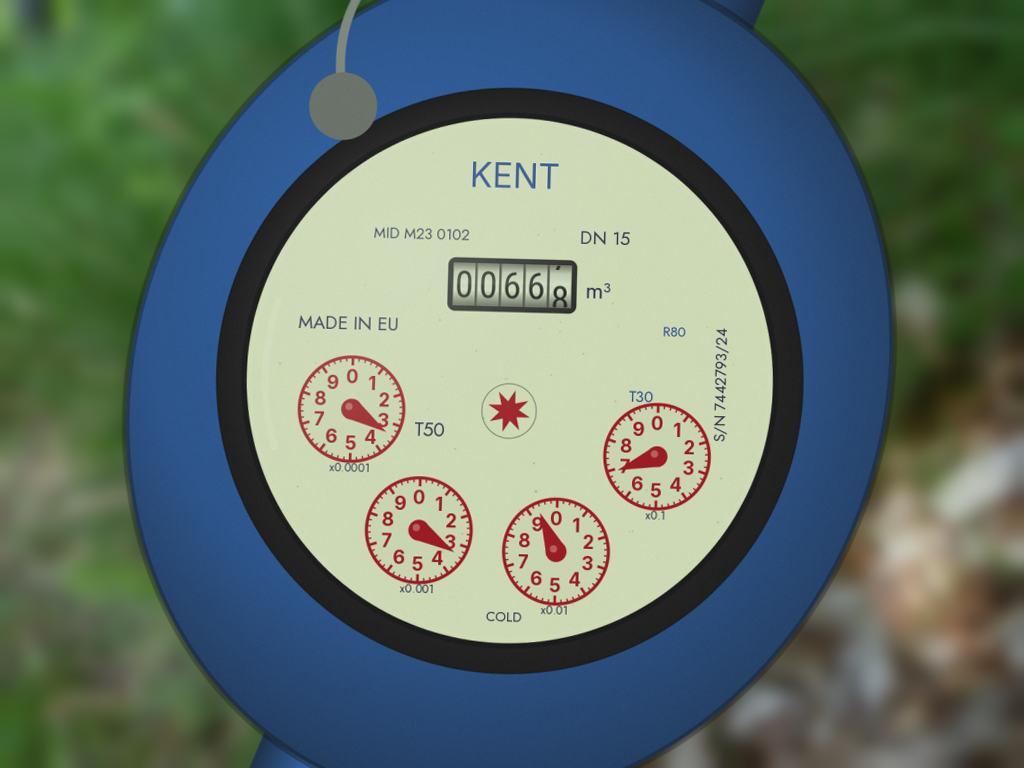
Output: 667.6933 m³
